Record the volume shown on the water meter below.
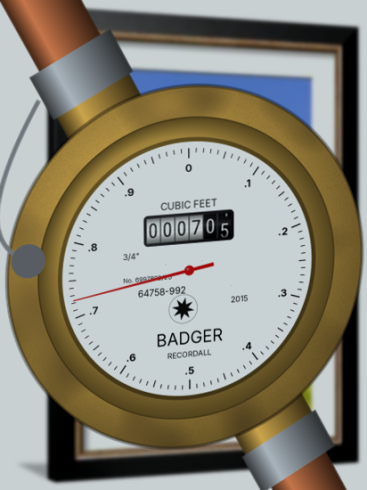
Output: 704.72 ft³
